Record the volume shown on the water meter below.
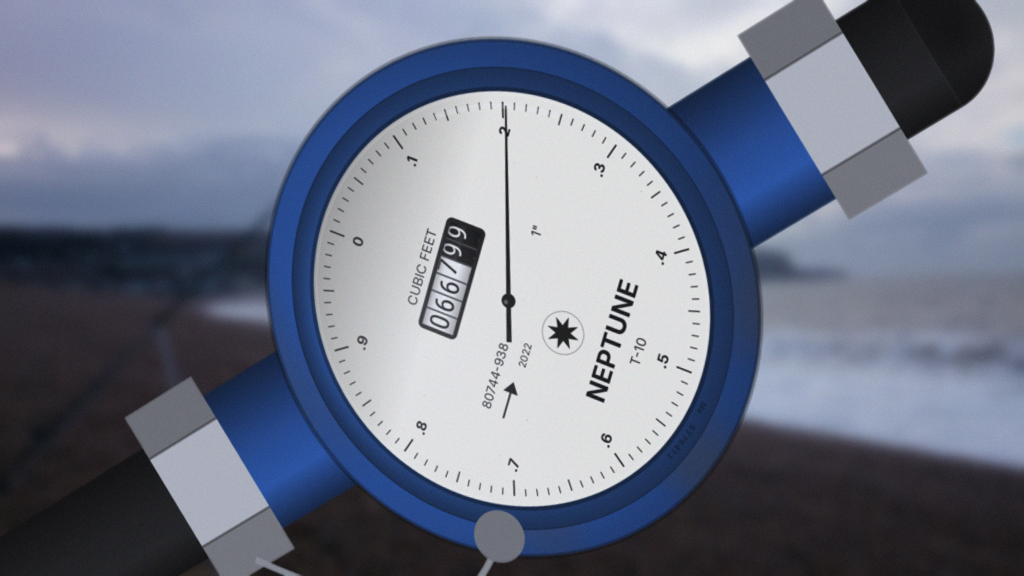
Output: 66799.20 ft³
